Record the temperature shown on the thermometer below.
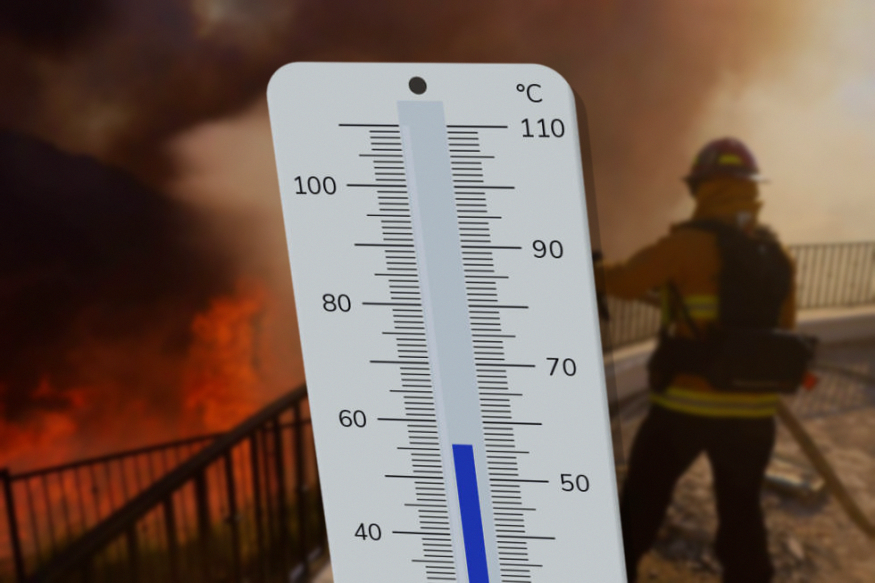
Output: 56 °C
